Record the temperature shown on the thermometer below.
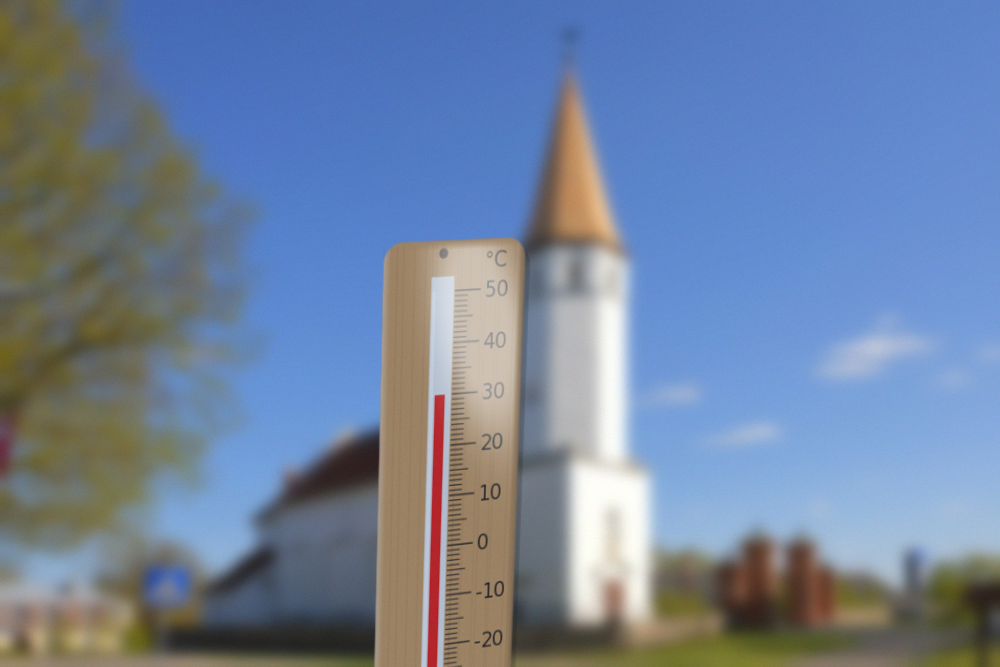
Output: 30 °C
